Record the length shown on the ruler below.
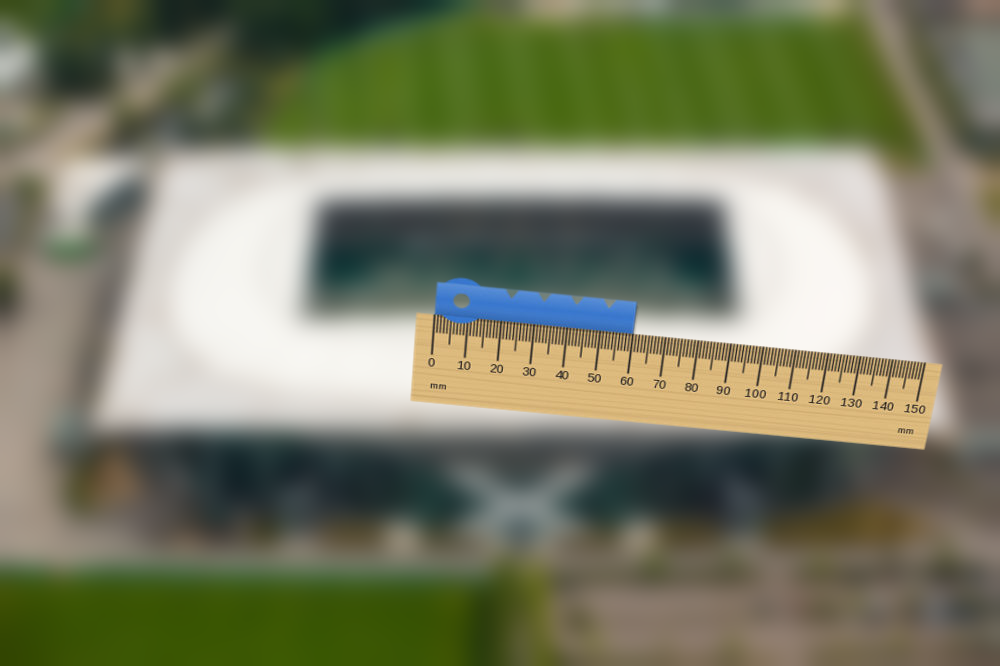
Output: 60 mm
